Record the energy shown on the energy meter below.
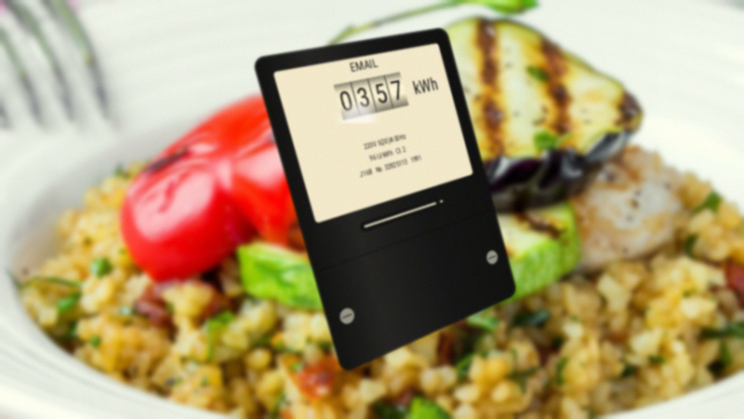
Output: 357 kWh
